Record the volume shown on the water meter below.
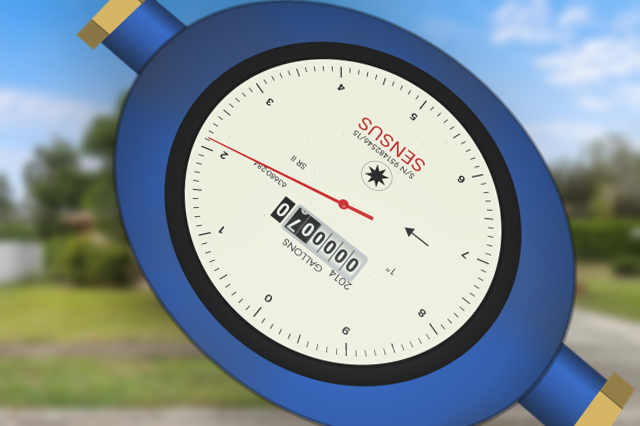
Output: 72.1 gal
